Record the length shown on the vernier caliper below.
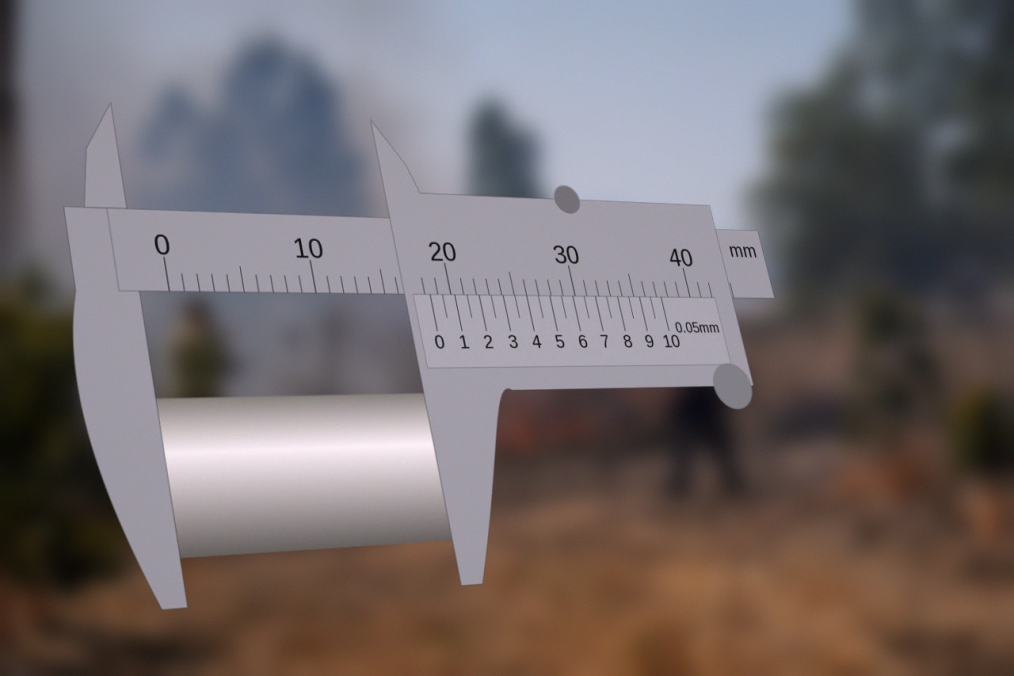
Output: 18.4 mm
